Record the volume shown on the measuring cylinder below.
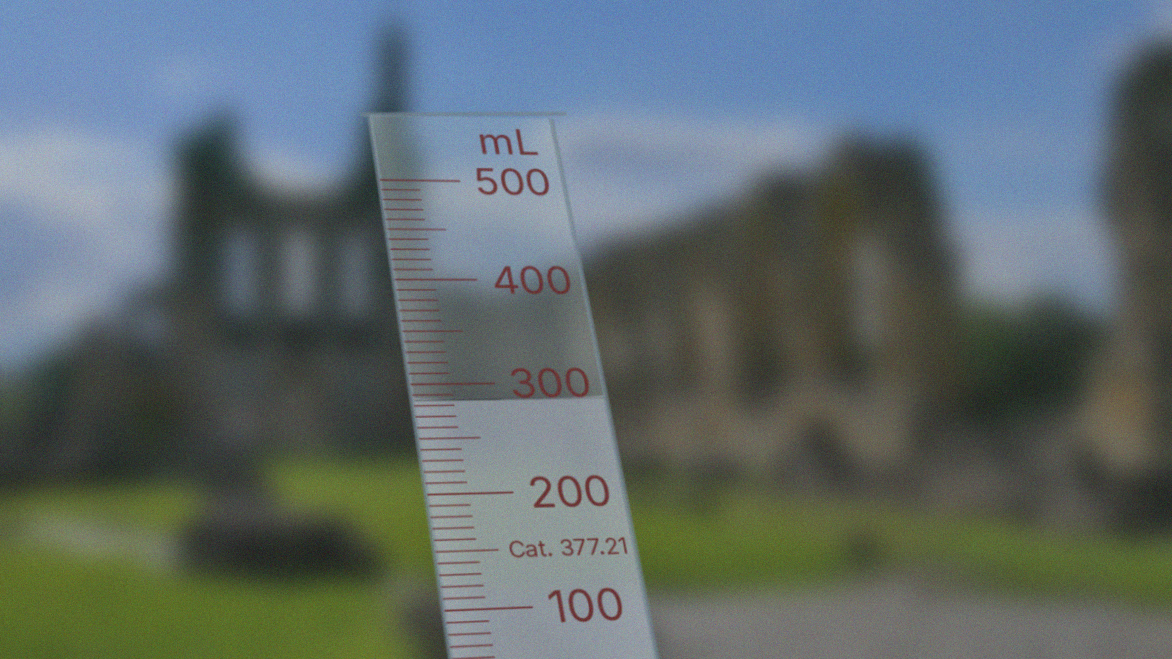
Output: 285 mL
